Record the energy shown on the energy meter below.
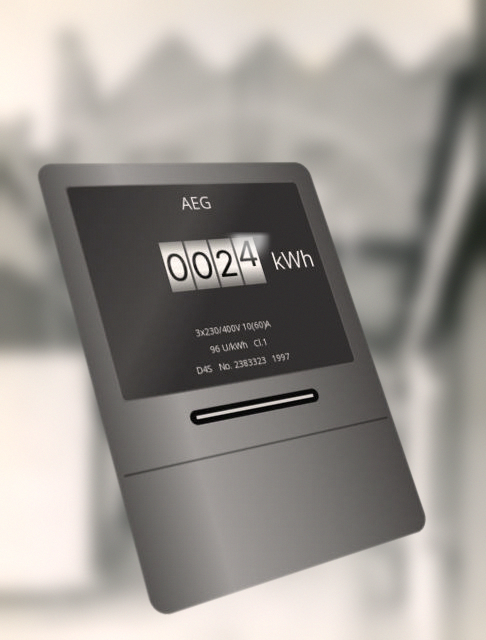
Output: 24 kWh
